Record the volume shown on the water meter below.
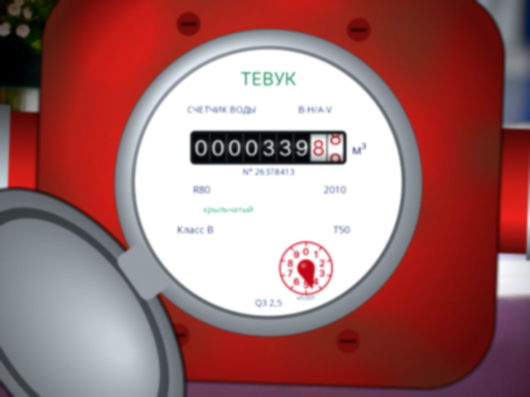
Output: 339.884 m³
